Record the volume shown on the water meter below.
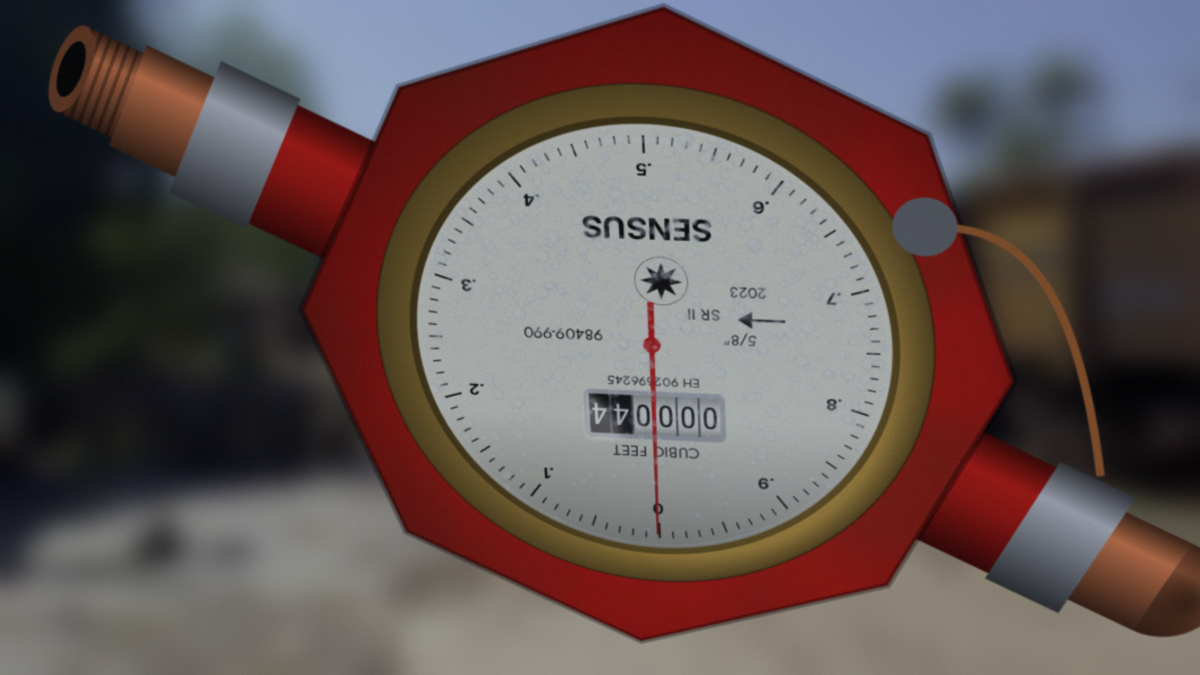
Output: 44.00 ft³
